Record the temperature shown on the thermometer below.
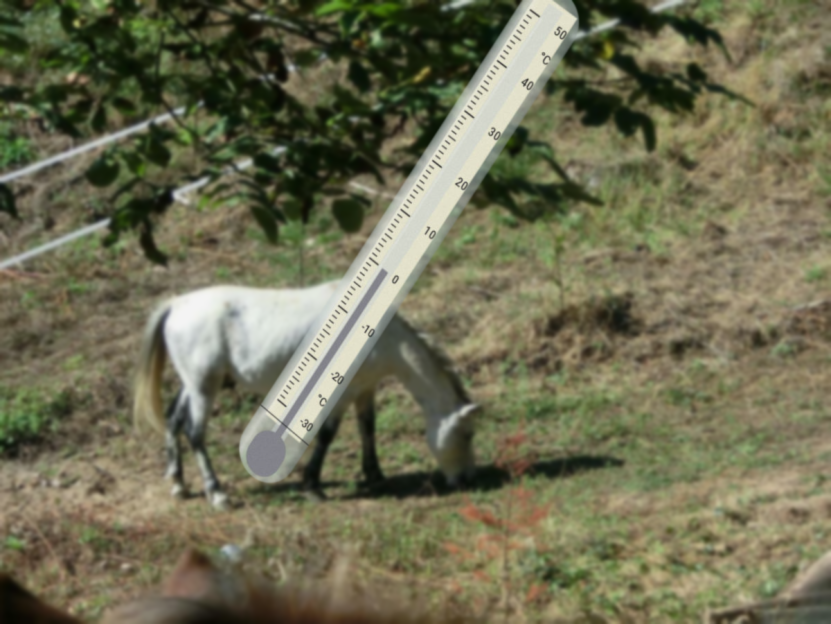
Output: 0 °C
